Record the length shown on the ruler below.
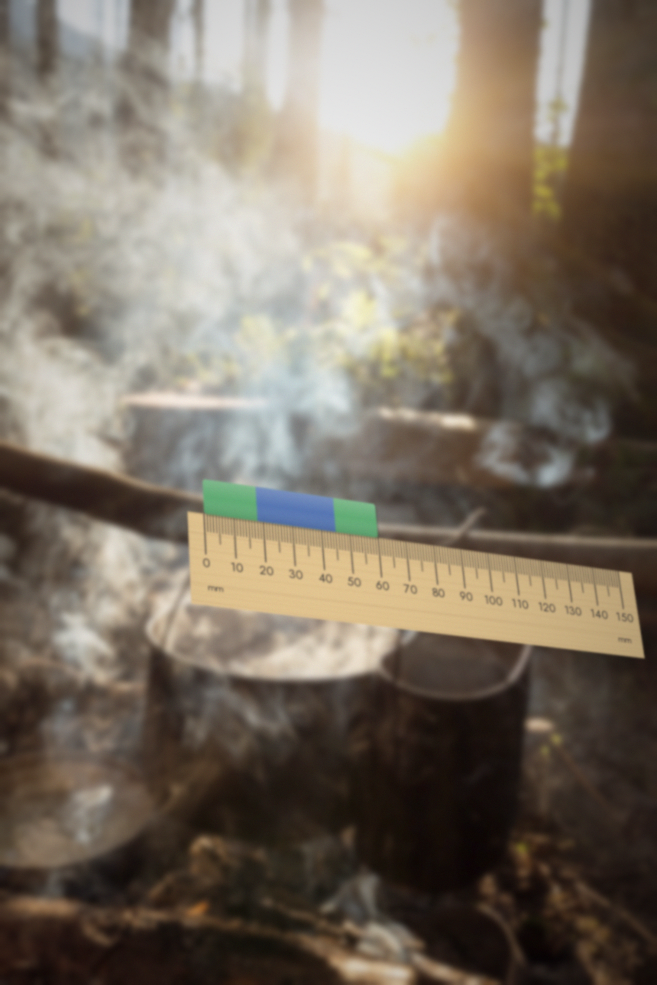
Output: 60 mm
